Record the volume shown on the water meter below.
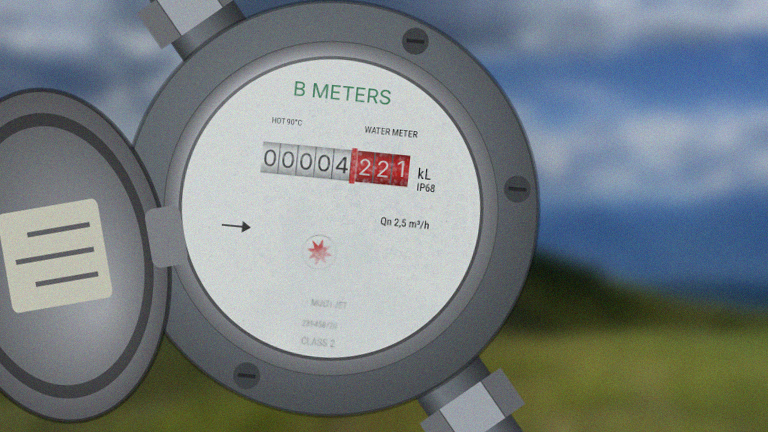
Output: 4.221 kL
